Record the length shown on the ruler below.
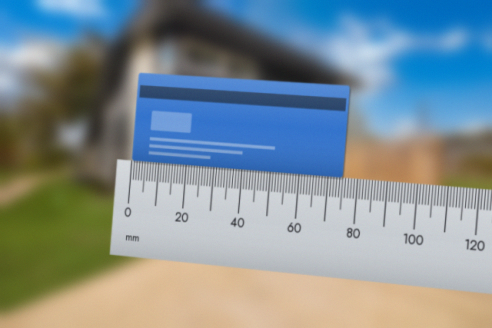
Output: 75 mm
